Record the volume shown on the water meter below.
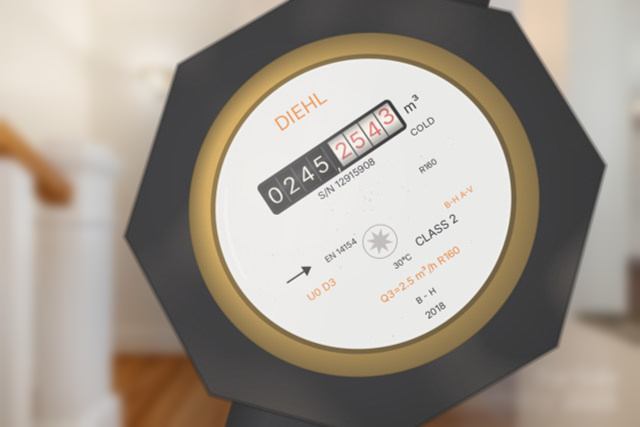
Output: 245.2543 m³
